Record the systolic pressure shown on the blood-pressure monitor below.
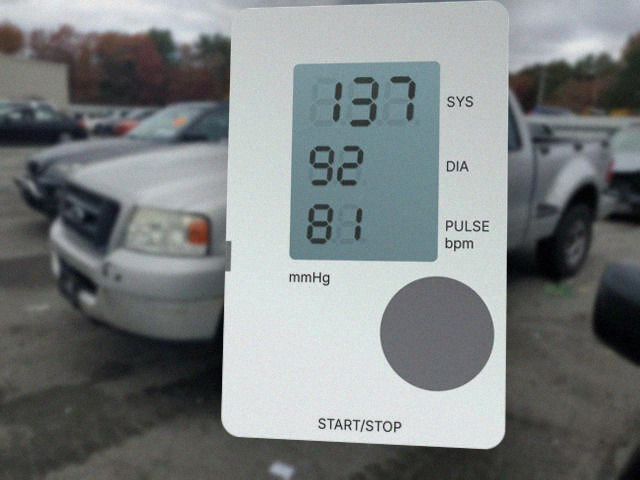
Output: 137 mmHg
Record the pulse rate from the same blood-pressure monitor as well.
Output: 81 bpm
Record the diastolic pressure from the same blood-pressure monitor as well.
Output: 92 mmHg
